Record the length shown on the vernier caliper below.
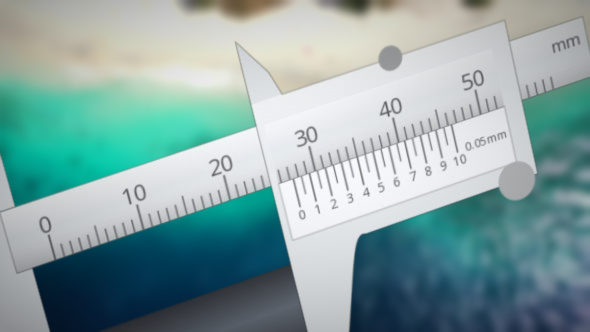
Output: 27.4 mm
